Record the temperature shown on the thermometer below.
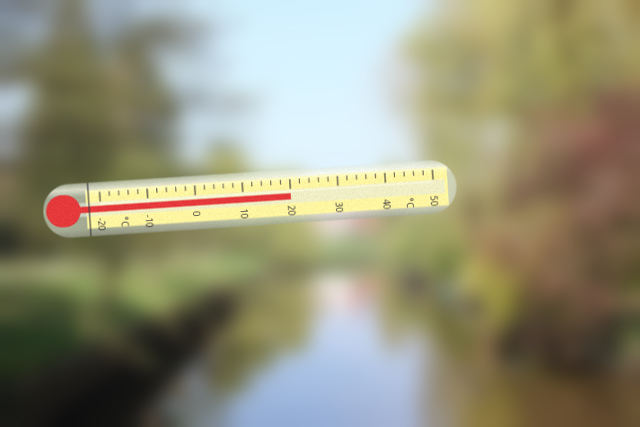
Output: 20 °C
